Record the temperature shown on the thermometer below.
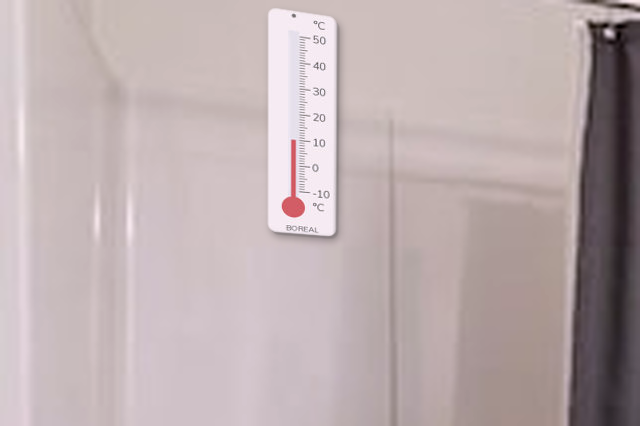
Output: 10 °C
